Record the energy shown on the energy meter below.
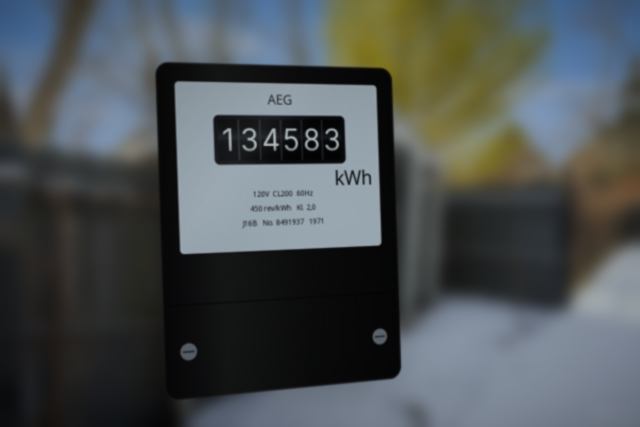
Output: 134583 kWh
